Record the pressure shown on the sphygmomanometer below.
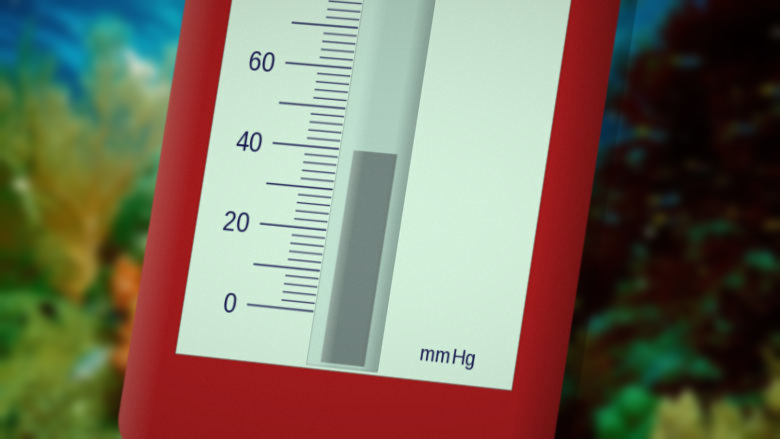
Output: 40 mmHg
